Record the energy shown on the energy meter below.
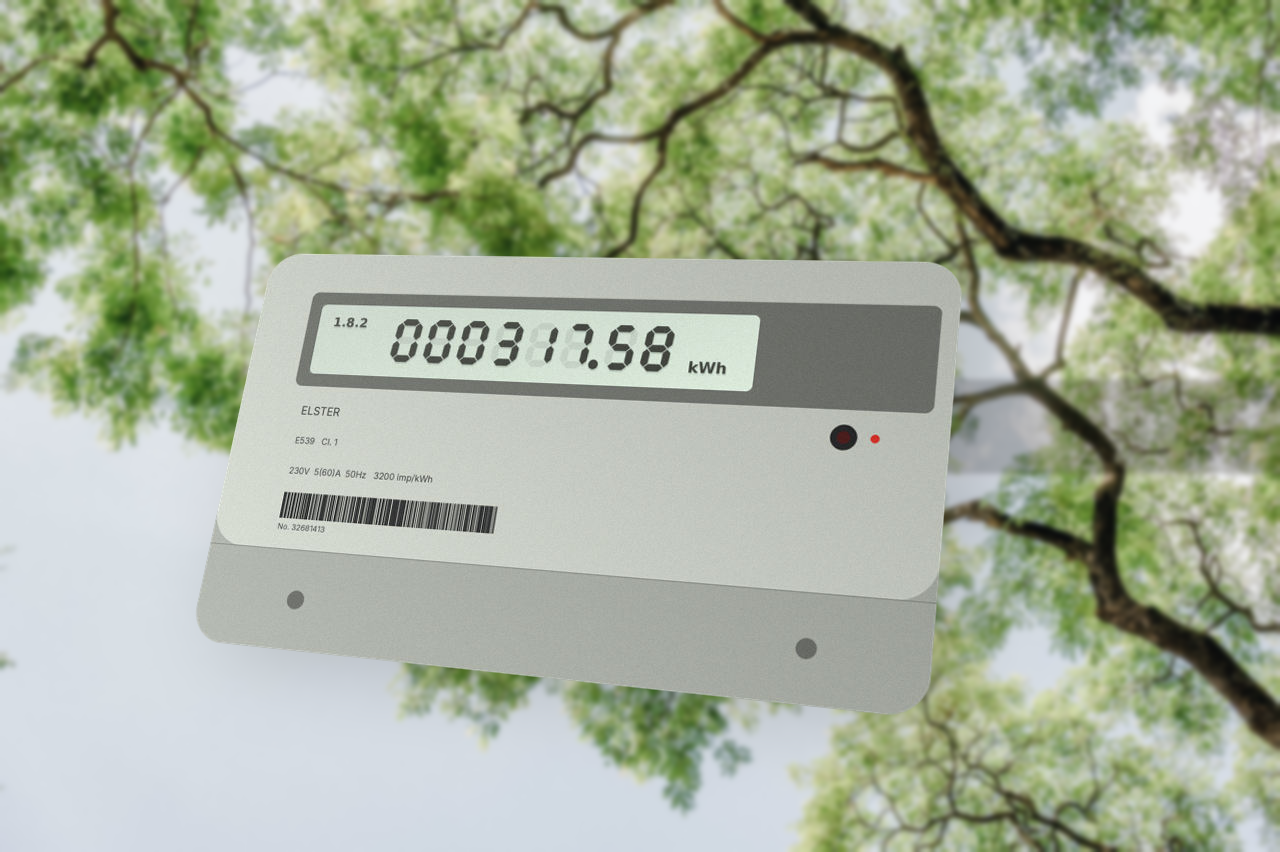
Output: 317.58 kWh
